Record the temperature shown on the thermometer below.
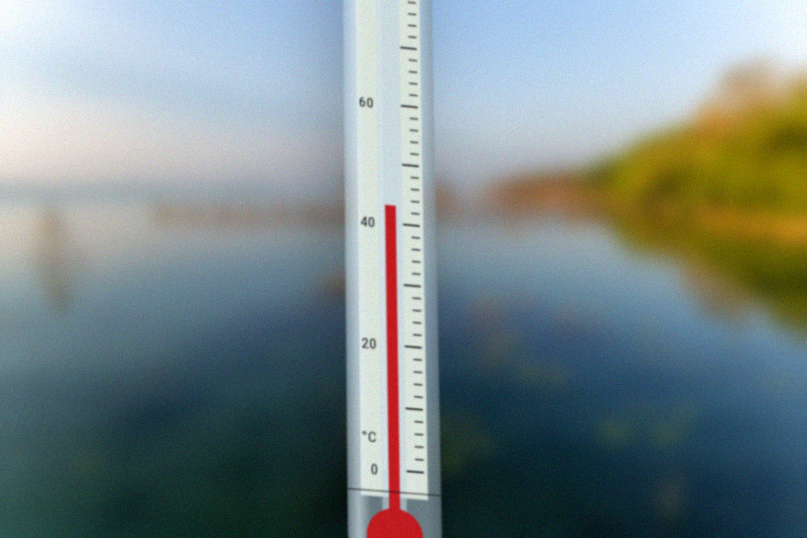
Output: 43 °C
